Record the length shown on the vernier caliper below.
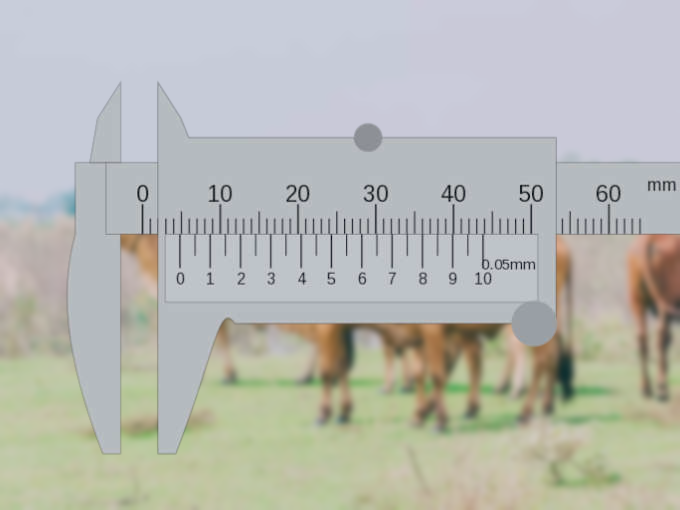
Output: 4.8 mm
